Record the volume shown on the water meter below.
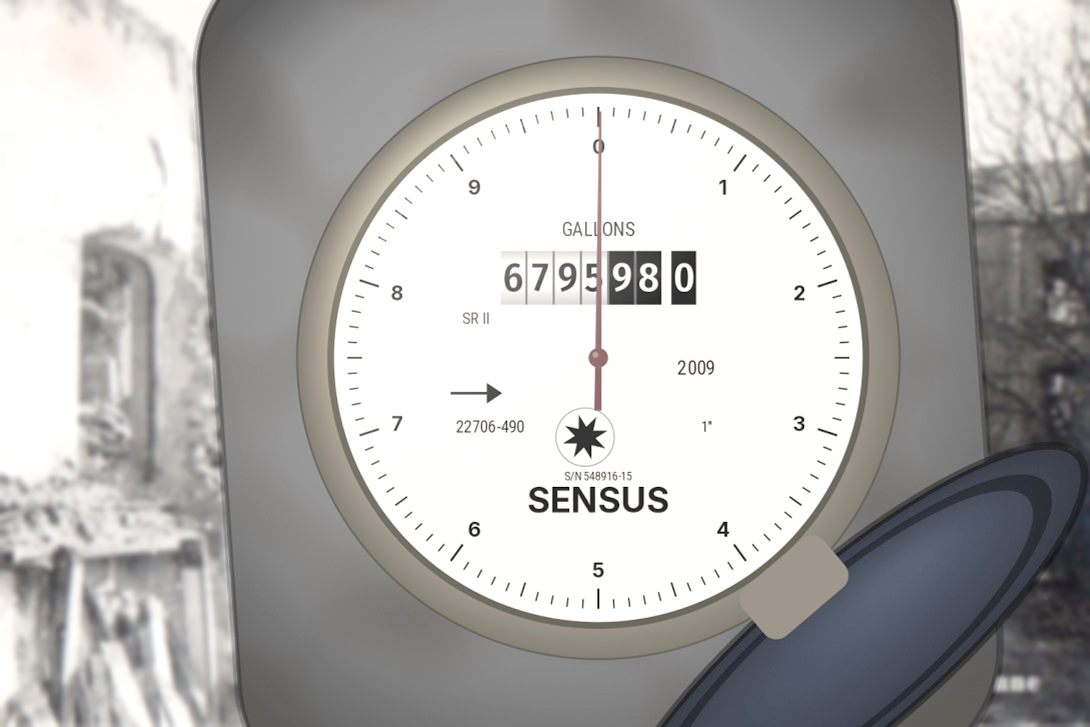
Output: 6795980.0 gal
